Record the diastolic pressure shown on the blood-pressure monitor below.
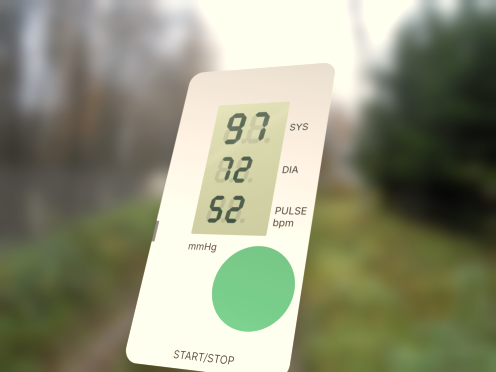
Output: 72 mmHg
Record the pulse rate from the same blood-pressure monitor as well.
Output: 52 bpm
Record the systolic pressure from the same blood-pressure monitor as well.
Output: 97 mmHg
